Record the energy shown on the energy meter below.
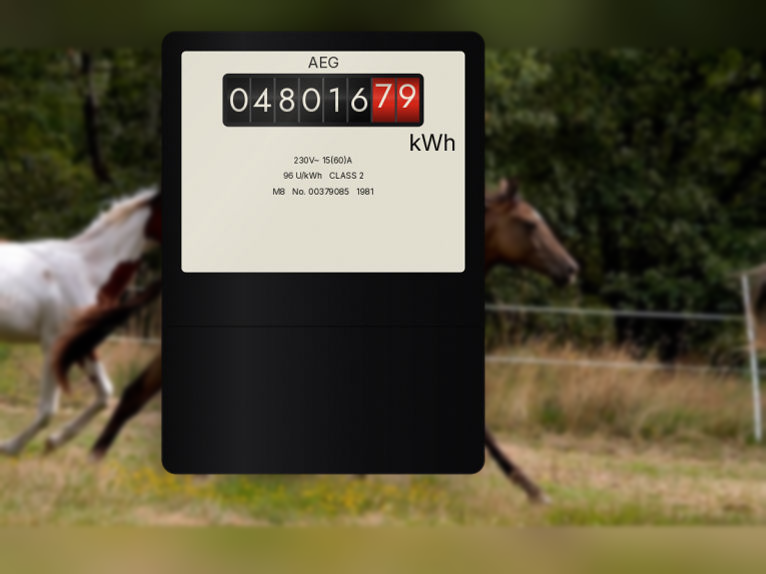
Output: 48016.79 kWh
